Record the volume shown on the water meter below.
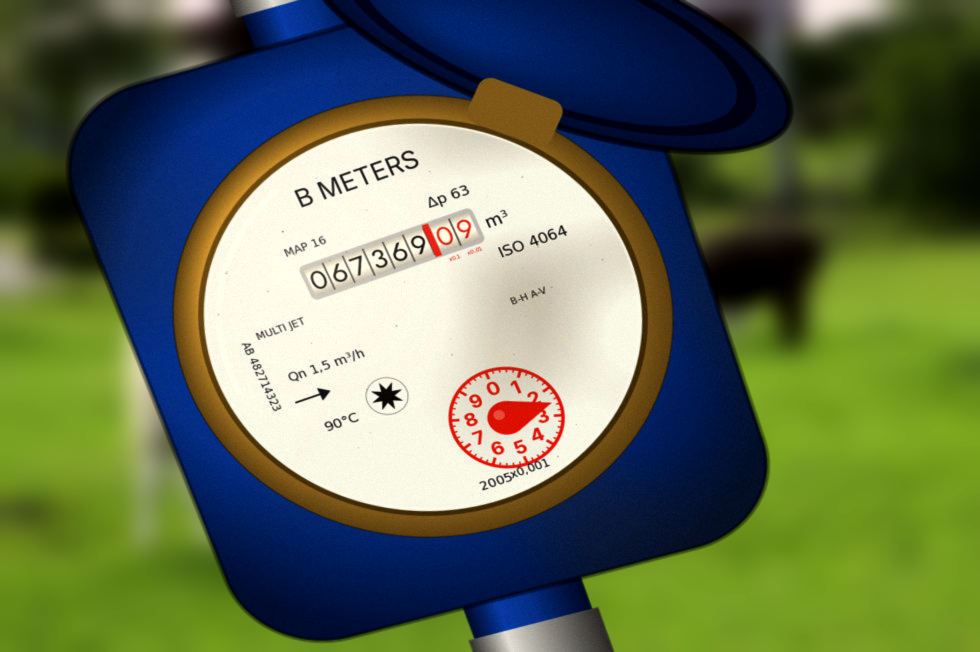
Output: 67369.092 m³
